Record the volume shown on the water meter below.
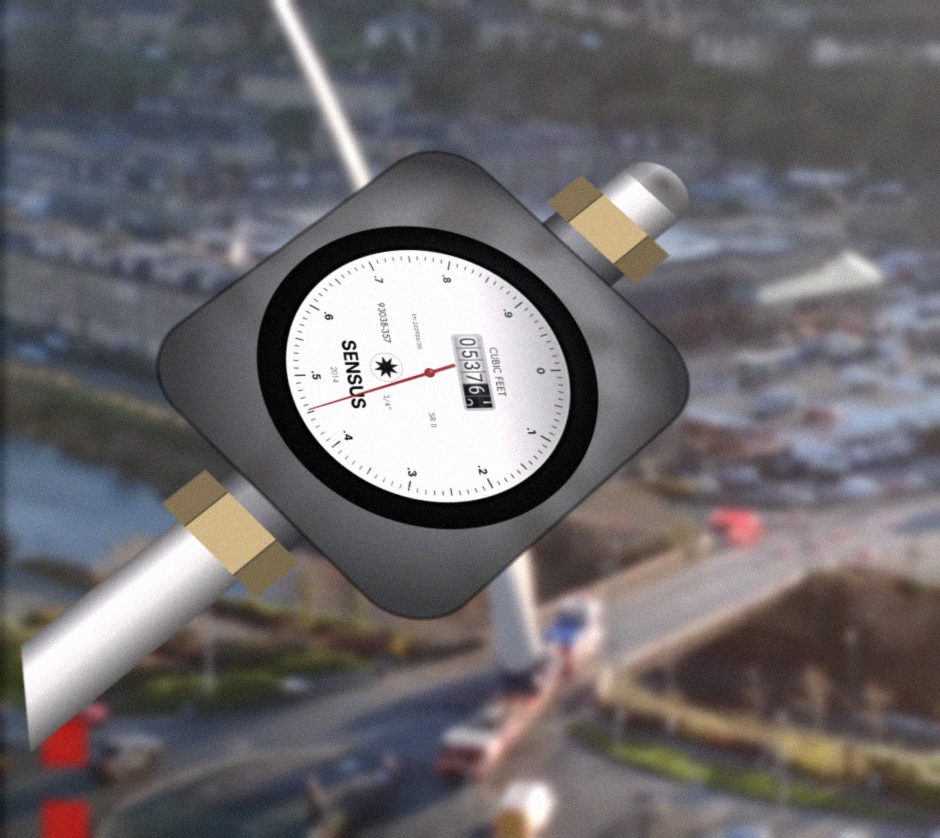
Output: 53761.45 ft³
